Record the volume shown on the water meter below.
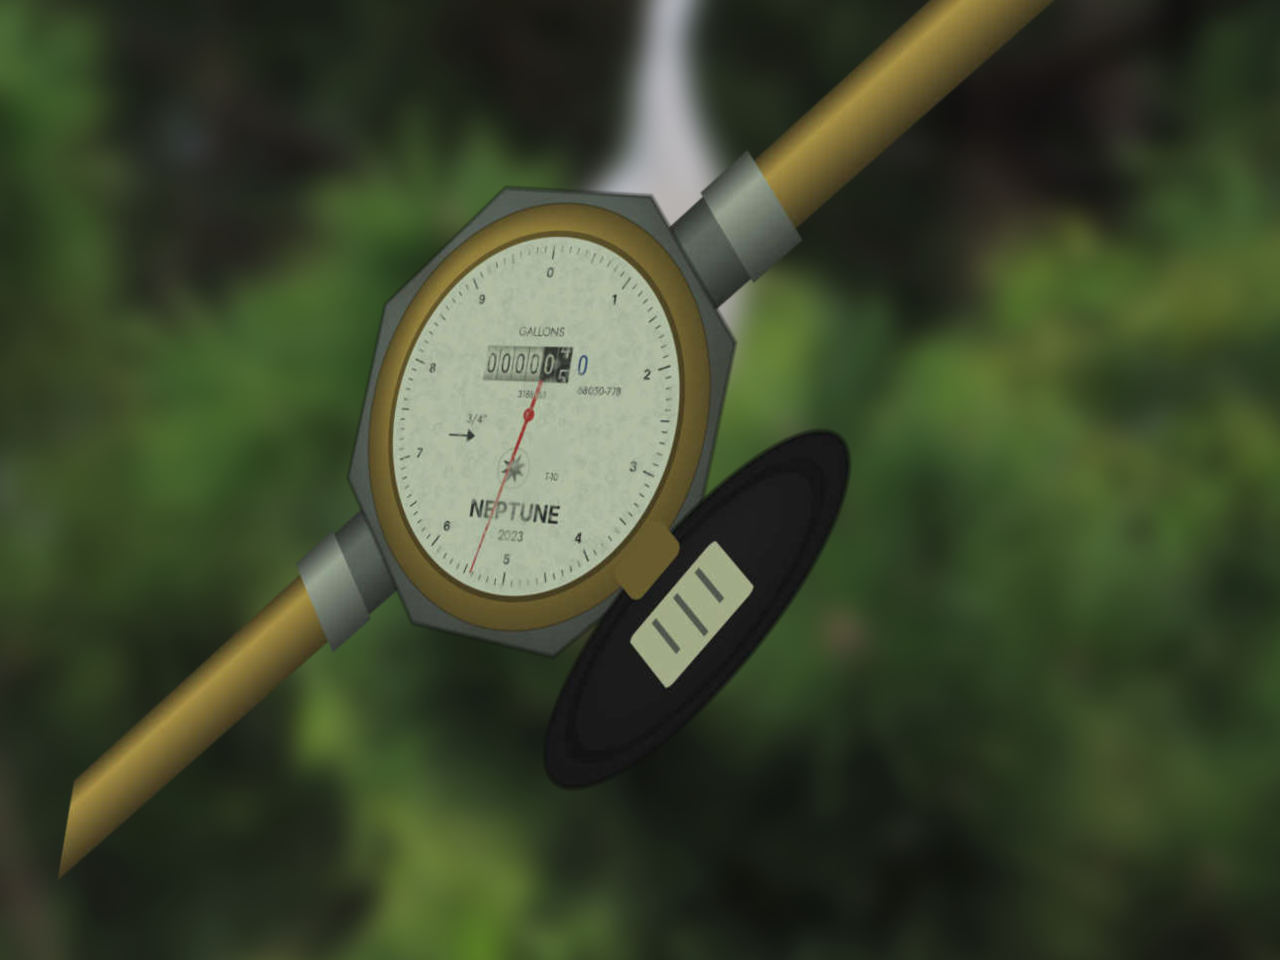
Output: 45.4 gal
